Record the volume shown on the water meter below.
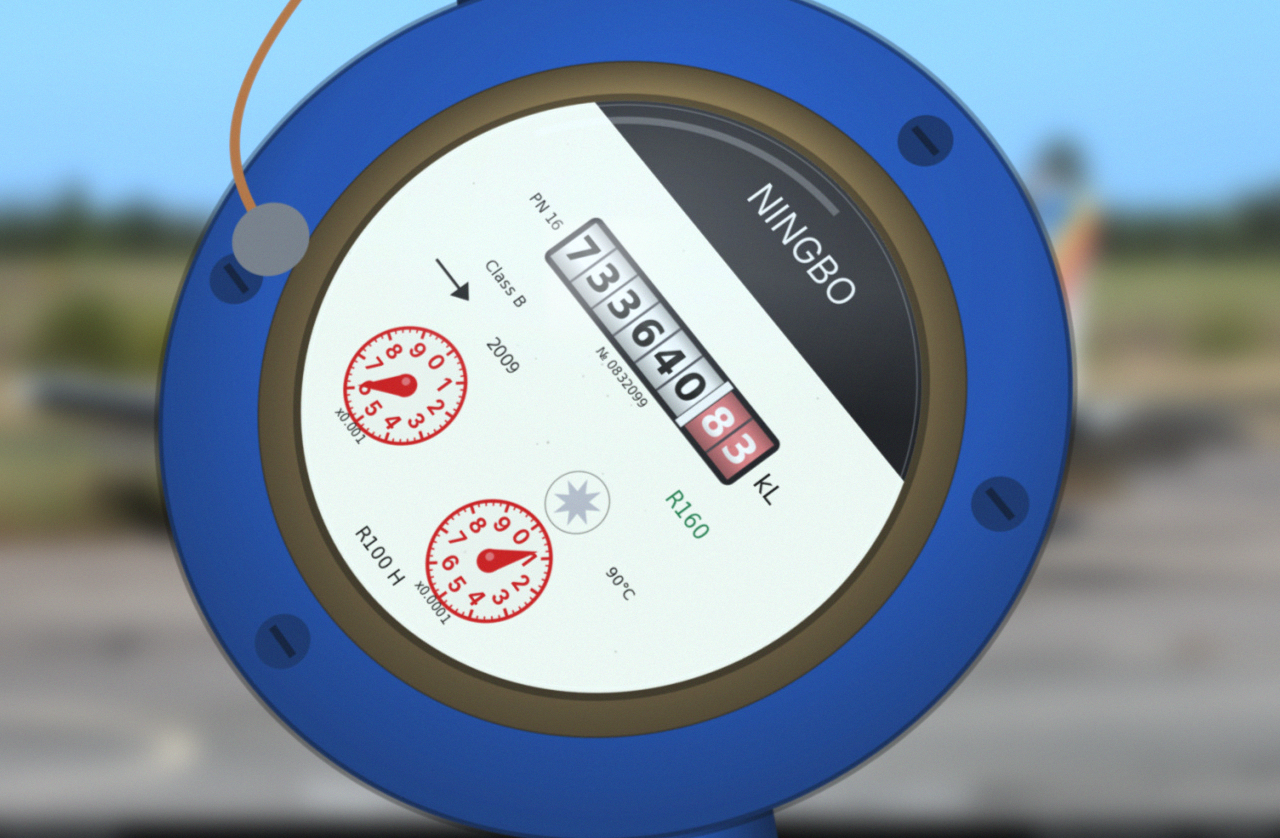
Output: 733640.8360 kL
